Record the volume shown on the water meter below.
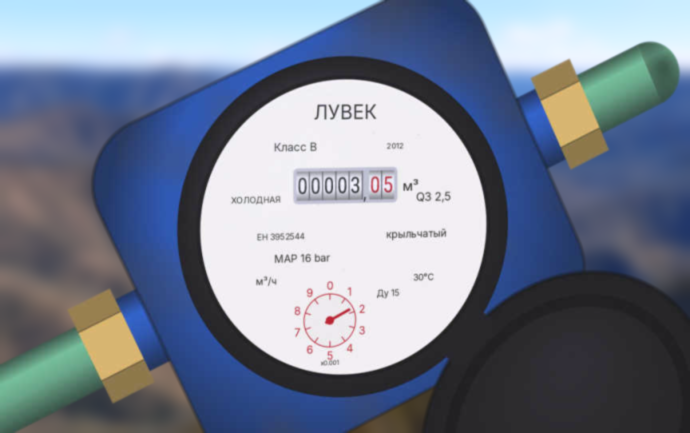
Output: 3.051 m³
